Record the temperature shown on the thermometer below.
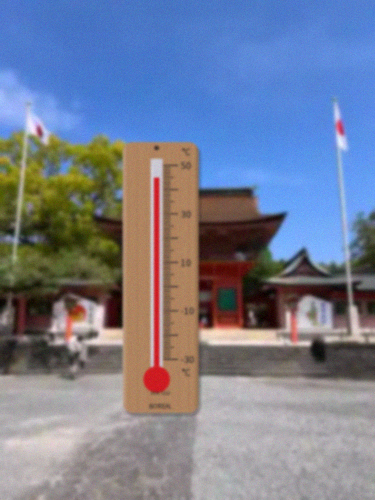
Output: 45 °C
